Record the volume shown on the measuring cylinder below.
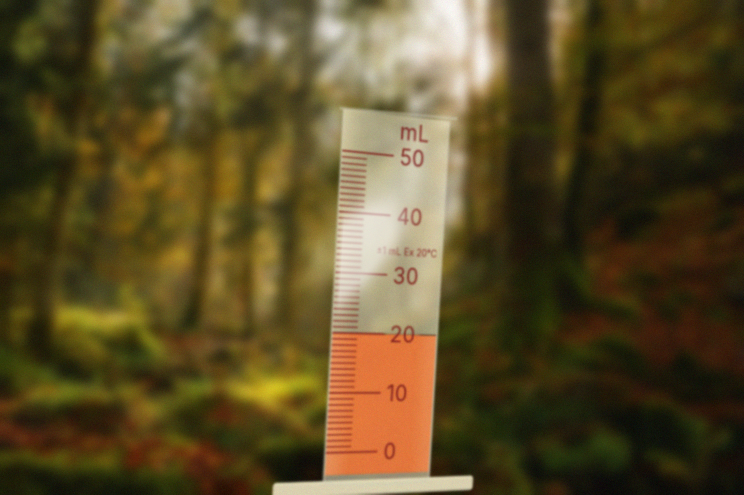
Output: 20 mL
